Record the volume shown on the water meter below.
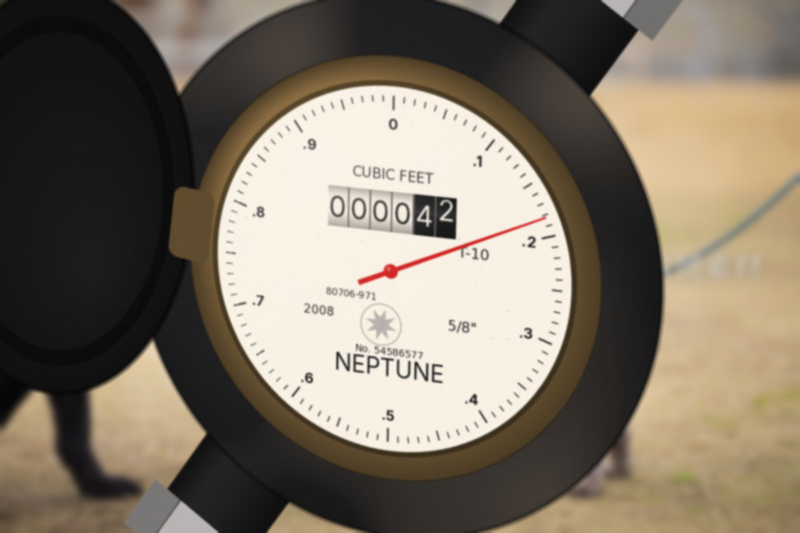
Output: 42.18 ft³
